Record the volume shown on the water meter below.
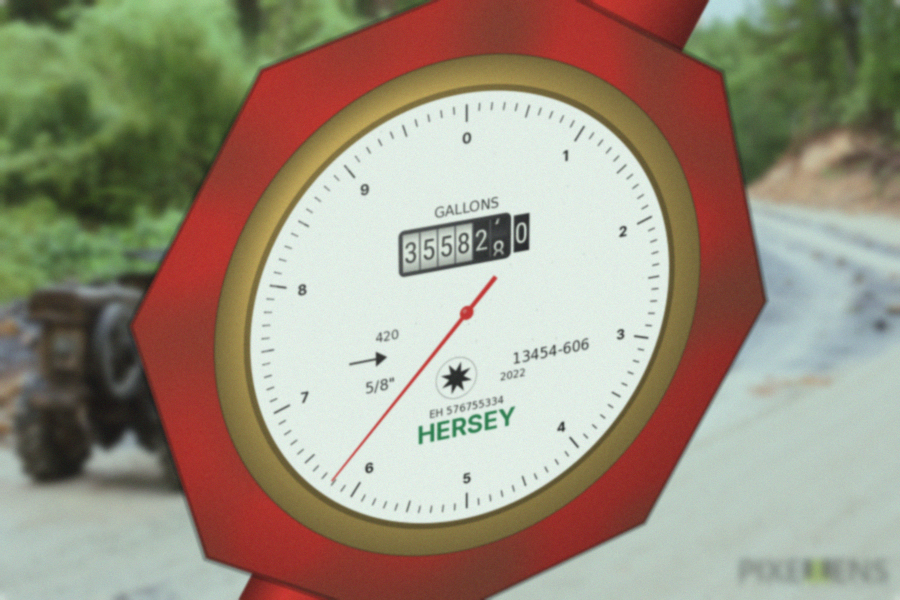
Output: 3558276.2 gal
